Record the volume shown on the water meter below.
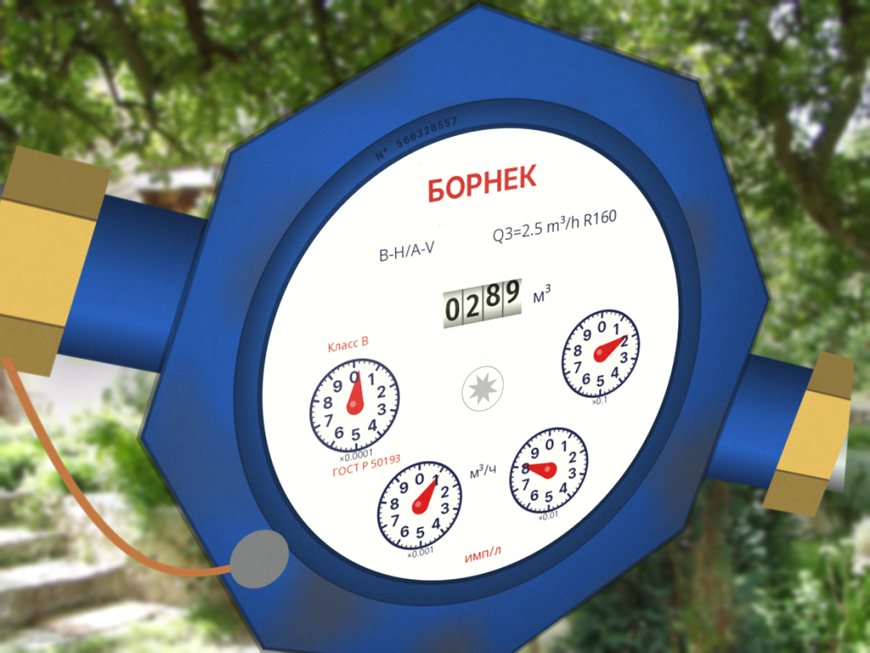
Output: 289.1810 m³
